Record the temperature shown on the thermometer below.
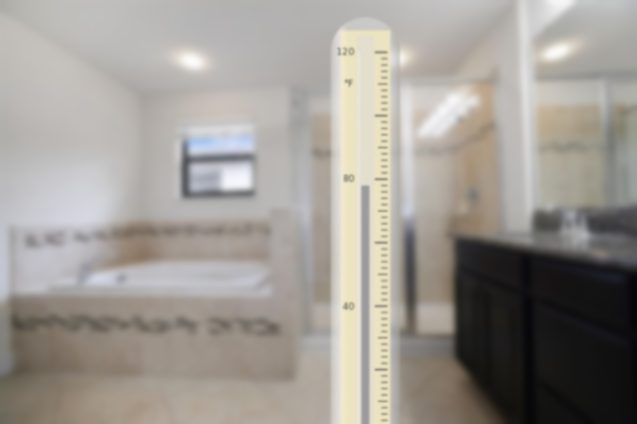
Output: 78 °F
